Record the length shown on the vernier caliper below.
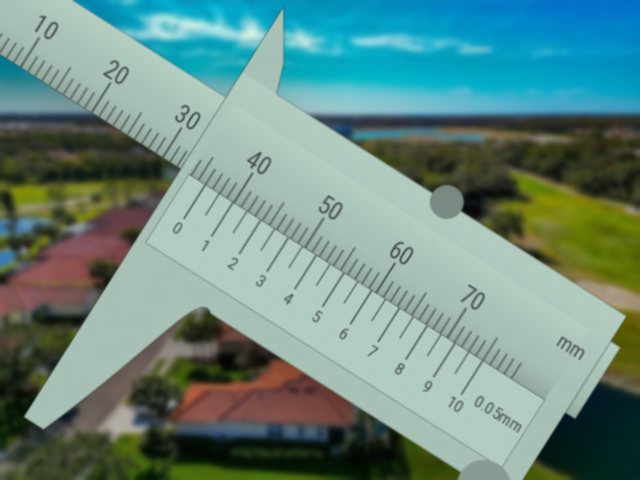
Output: 36.0 mm
